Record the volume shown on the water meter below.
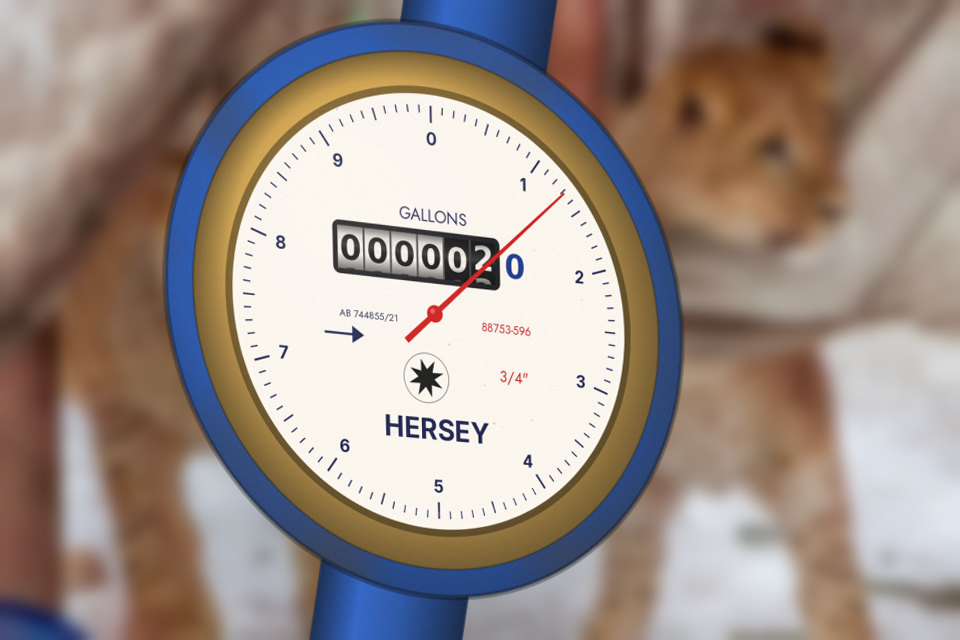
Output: 21.3 gal
